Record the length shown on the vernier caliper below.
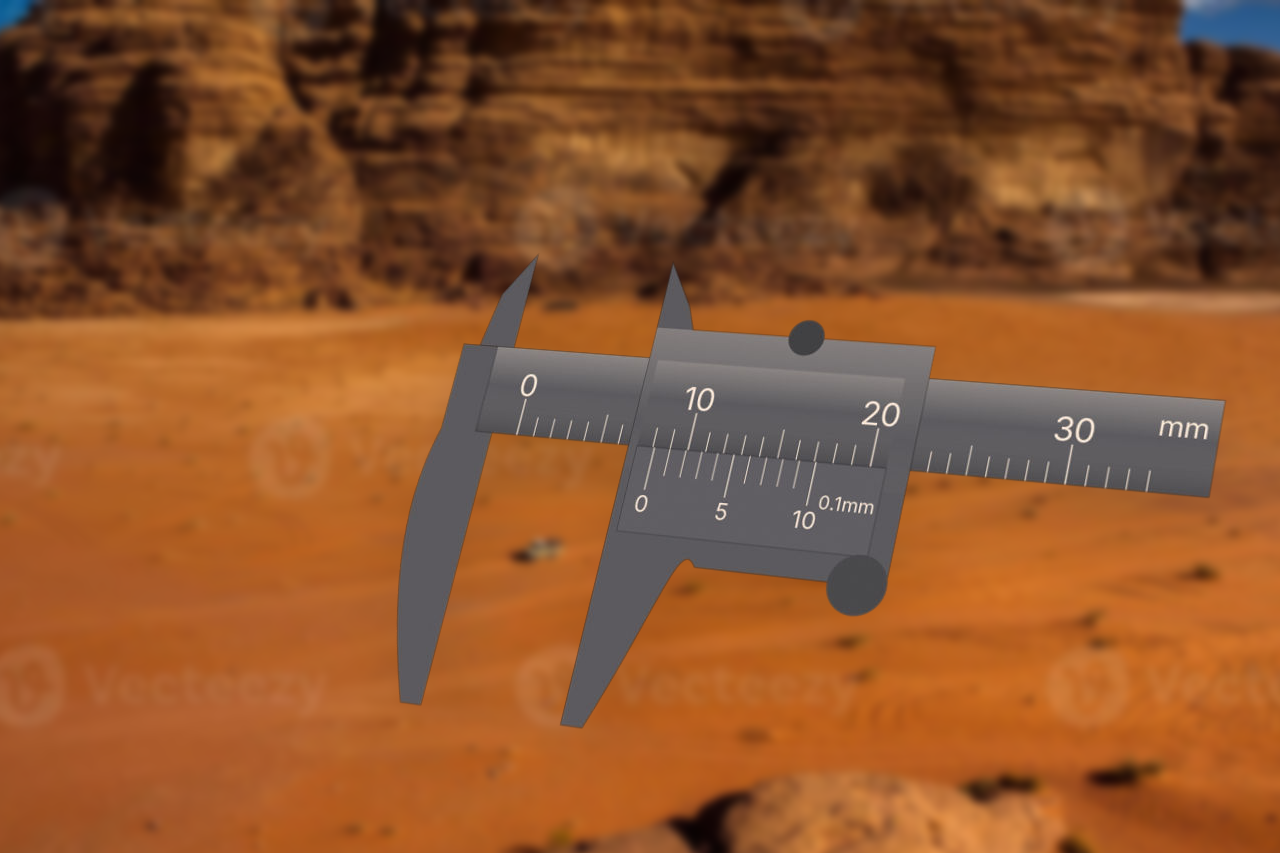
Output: 8.1 mm
